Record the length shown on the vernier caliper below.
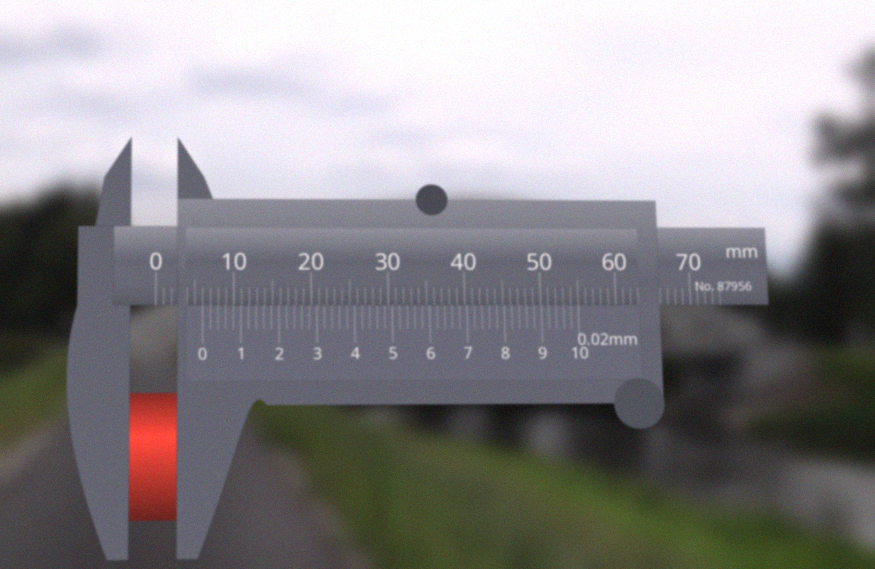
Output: 6.0 mm
